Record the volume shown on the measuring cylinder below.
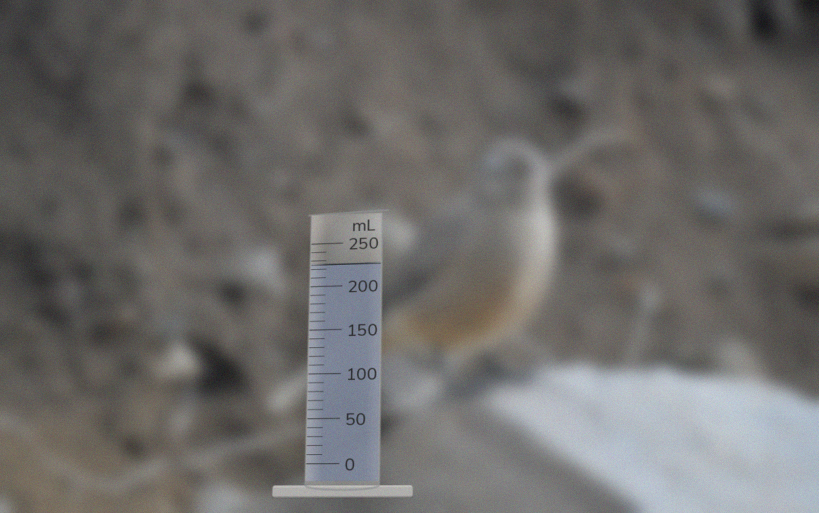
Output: 225 mL
